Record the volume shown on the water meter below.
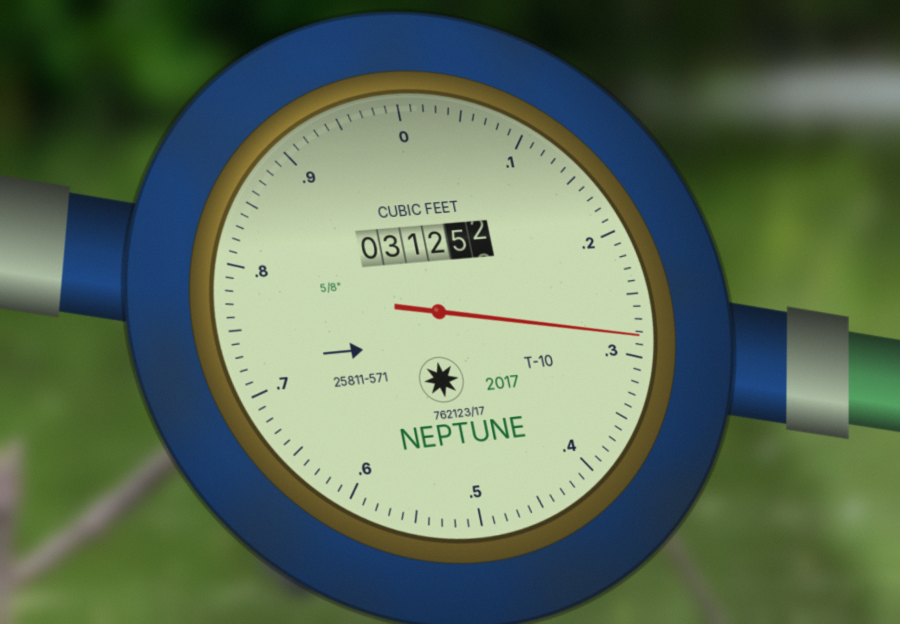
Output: 31252.28 ft³
